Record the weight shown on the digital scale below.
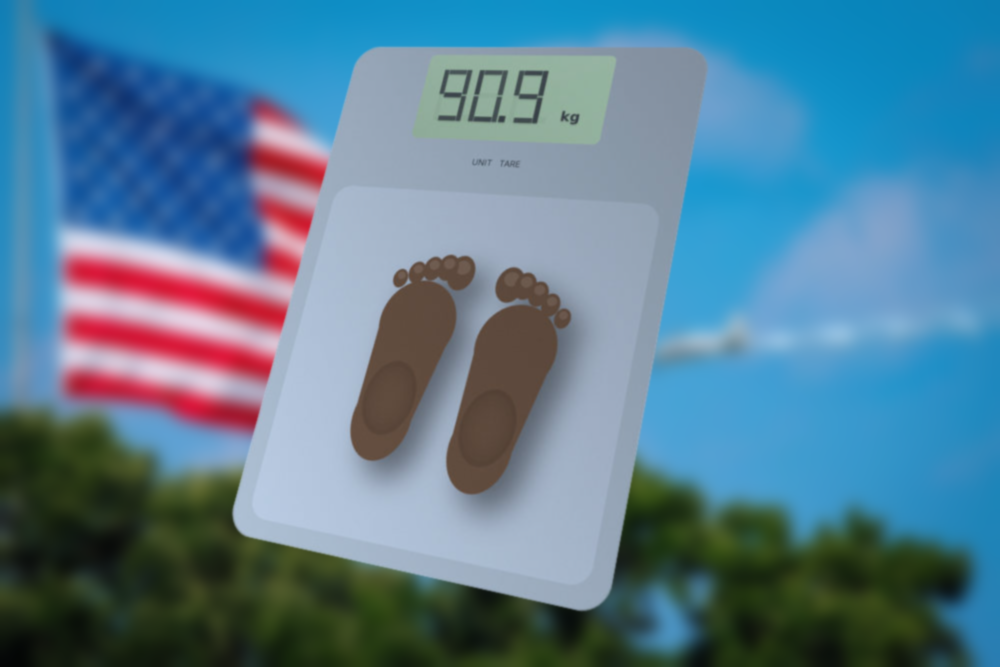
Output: 90.9 kg
